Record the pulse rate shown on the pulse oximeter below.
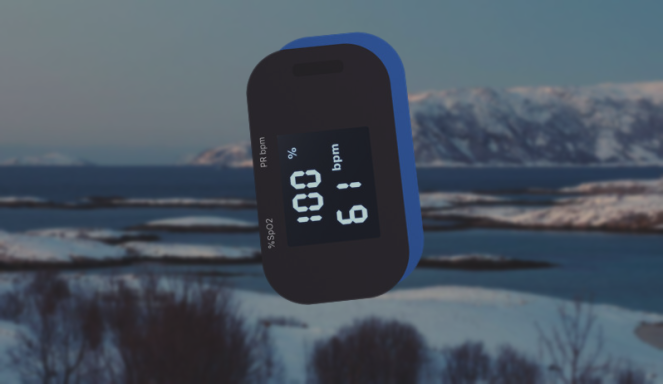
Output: 61 bpm
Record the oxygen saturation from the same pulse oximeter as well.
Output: 100 %
